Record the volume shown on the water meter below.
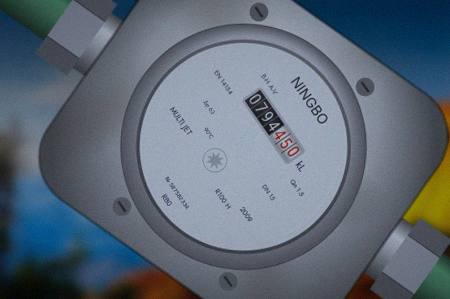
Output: 794.450 kL
